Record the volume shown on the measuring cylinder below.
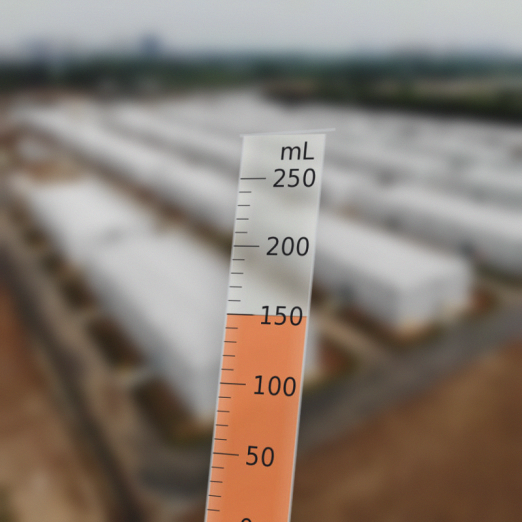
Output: 150 mL
